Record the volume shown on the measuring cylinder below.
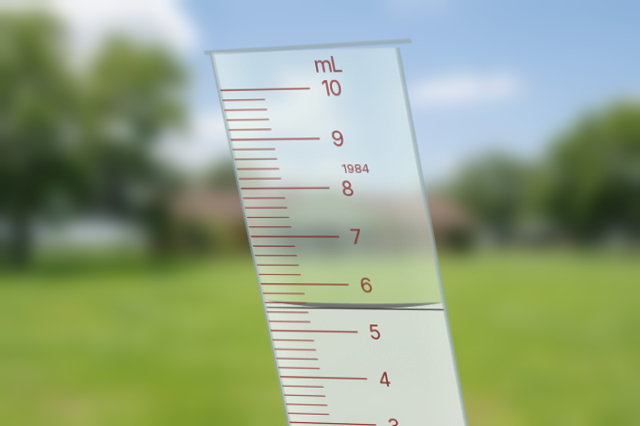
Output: 5.5 mL
